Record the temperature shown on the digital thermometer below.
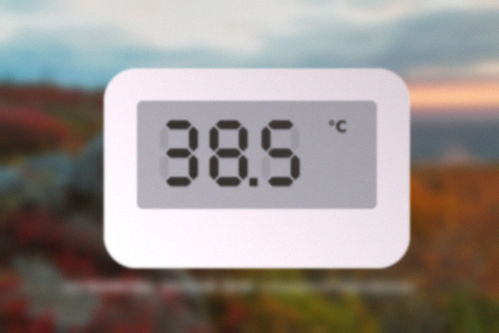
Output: 38.5 °C
